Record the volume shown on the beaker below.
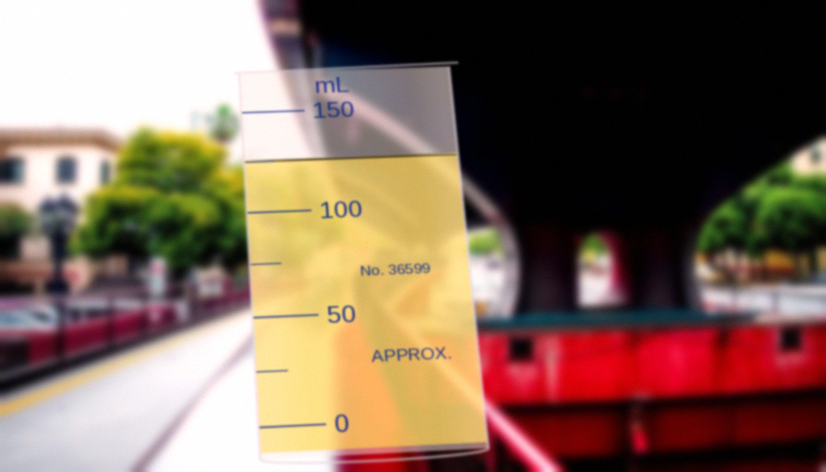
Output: 125 mL
